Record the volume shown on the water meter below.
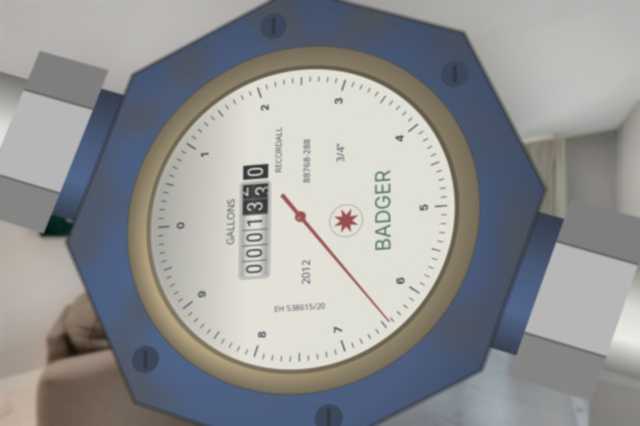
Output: 1326.4 gal
